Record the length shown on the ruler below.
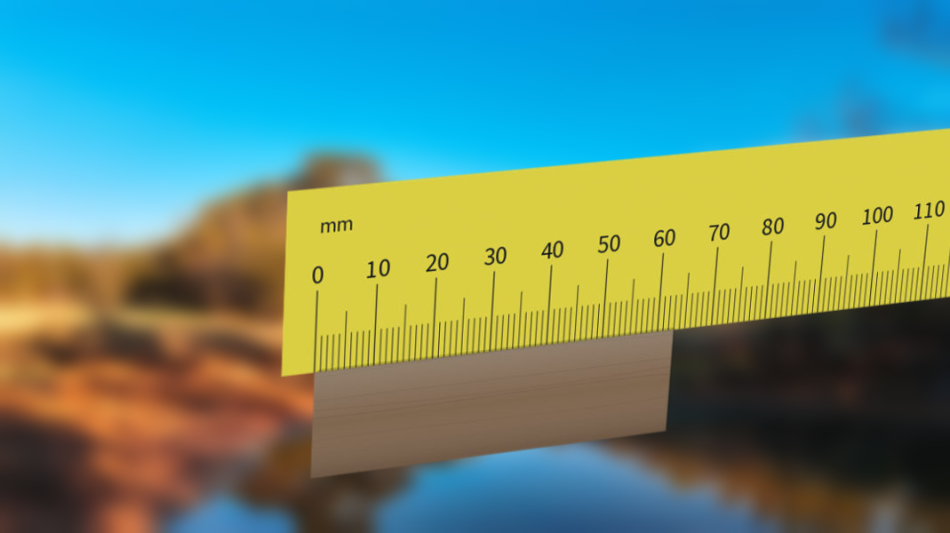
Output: 63 mm
